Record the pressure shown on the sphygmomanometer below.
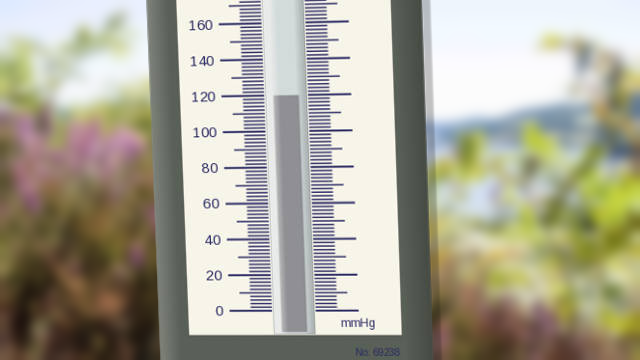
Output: 120 mmHg
